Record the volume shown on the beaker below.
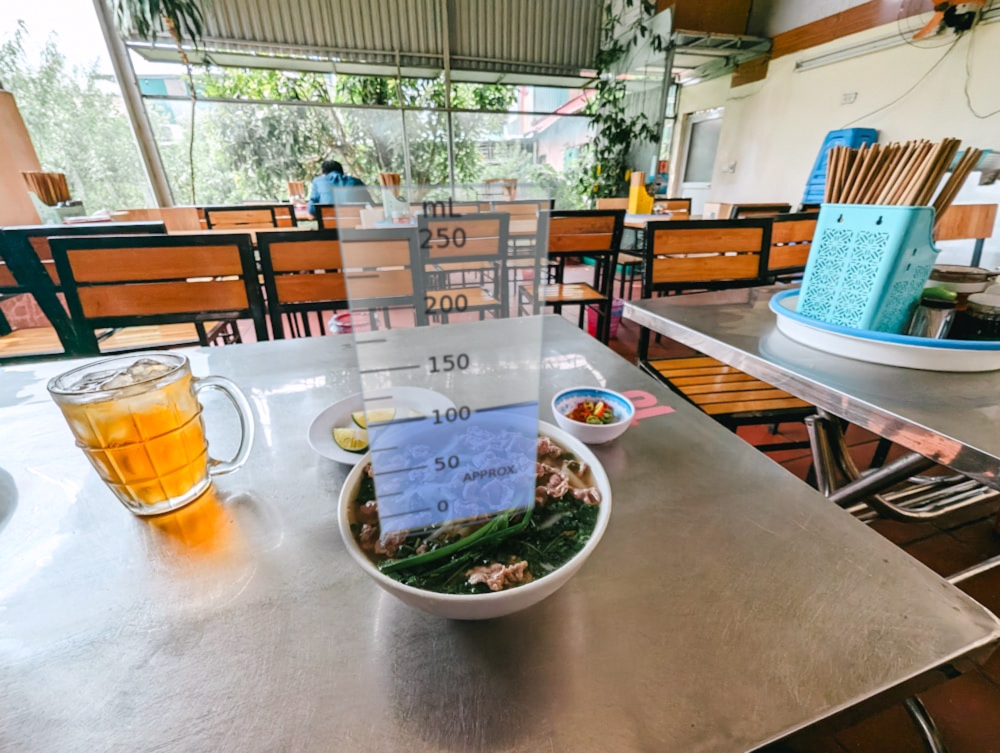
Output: 100 mL
